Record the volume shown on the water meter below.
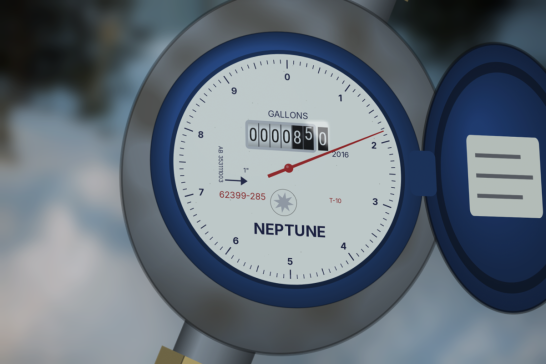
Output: 851.8 gal
